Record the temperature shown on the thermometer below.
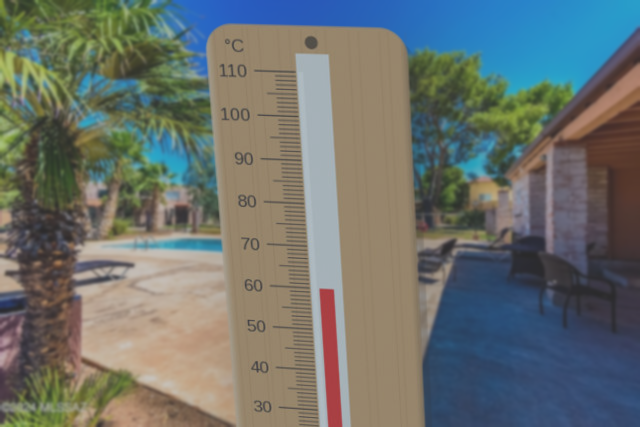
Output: 60 °C
